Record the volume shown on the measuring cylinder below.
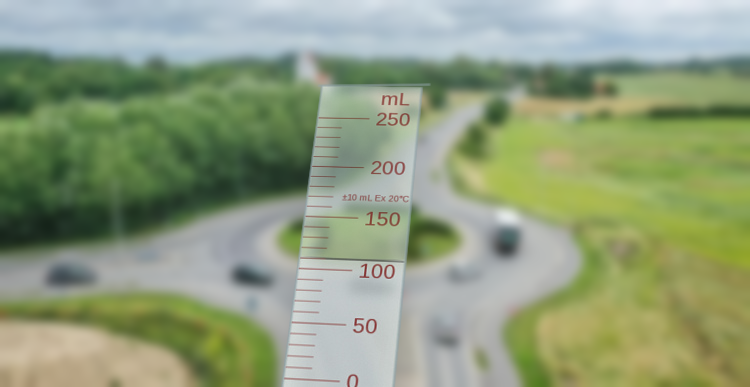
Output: 110 mL
